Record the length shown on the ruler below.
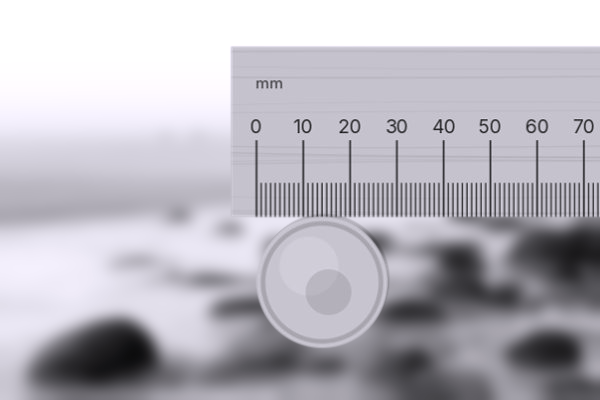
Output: 28 mm
